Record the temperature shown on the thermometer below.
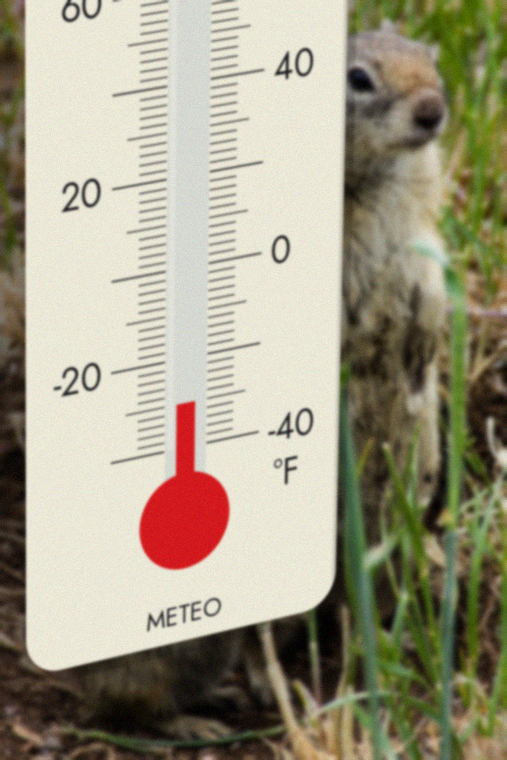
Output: -30 °F
